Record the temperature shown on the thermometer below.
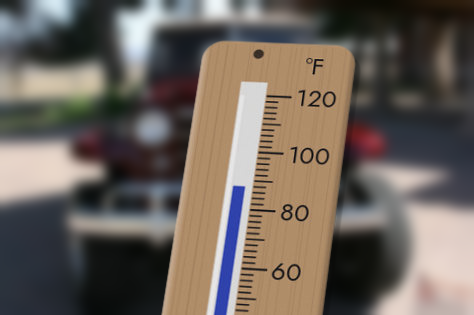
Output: 88 °F
